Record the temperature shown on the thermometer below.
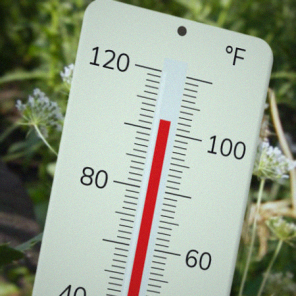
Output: 104 °F
